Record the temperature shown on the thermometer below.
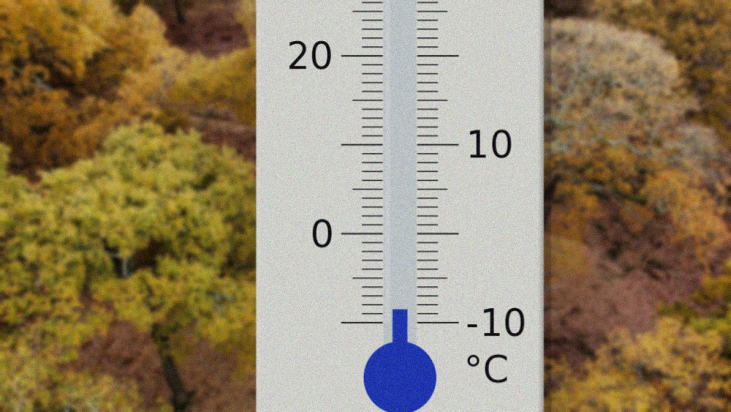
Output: -8.5 °C
